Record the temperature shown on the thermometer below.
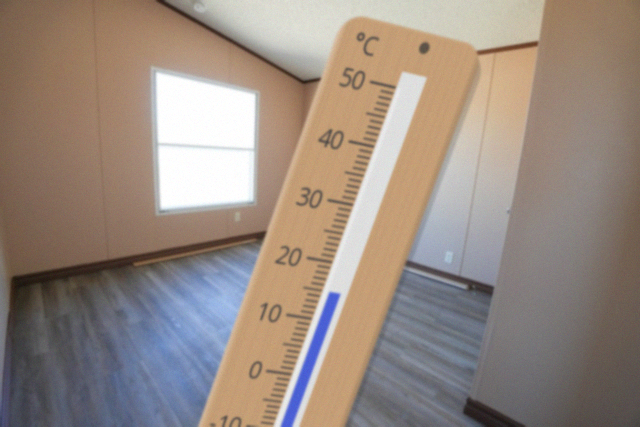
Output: 15 °C
